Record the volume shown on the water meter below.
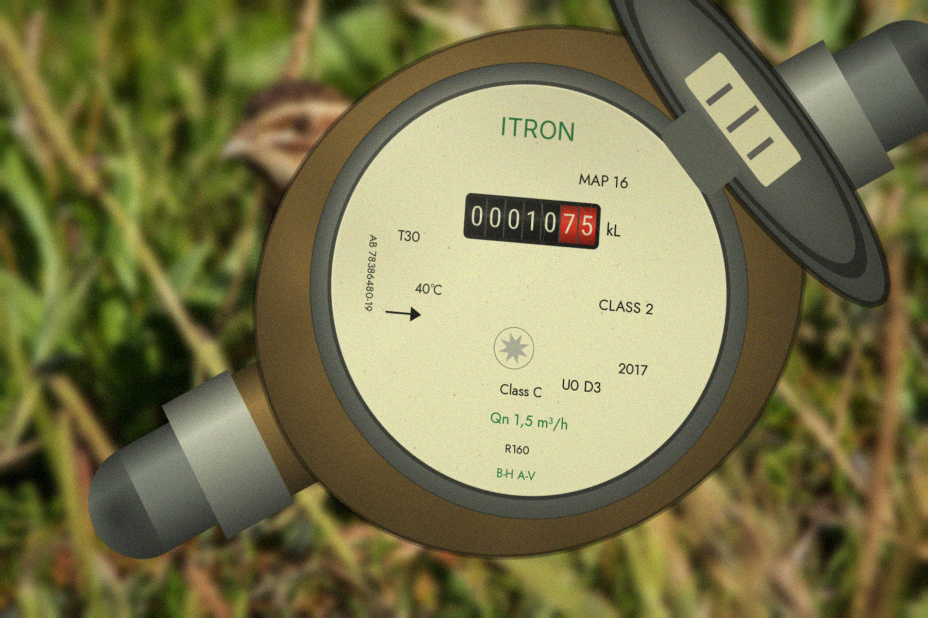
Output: 10.75 kL
